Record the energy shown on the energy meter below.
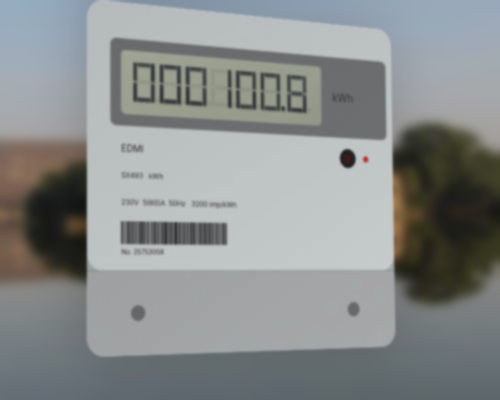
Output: 100.8 kWh
